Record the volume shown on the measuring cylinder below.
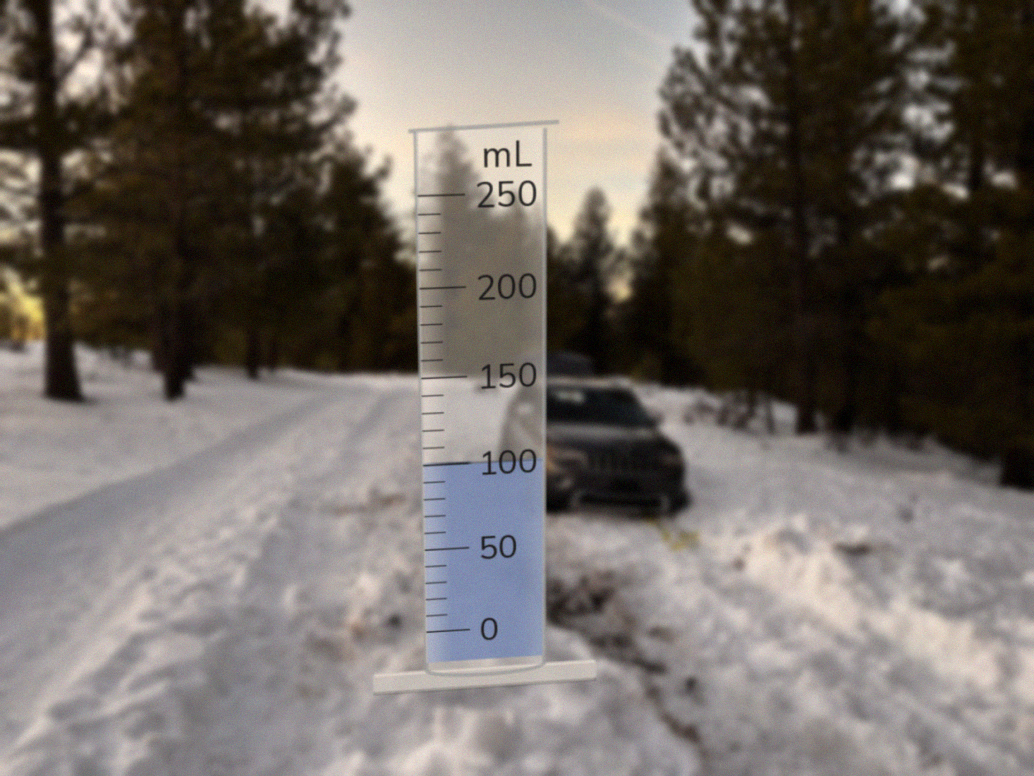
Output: 100 mL
